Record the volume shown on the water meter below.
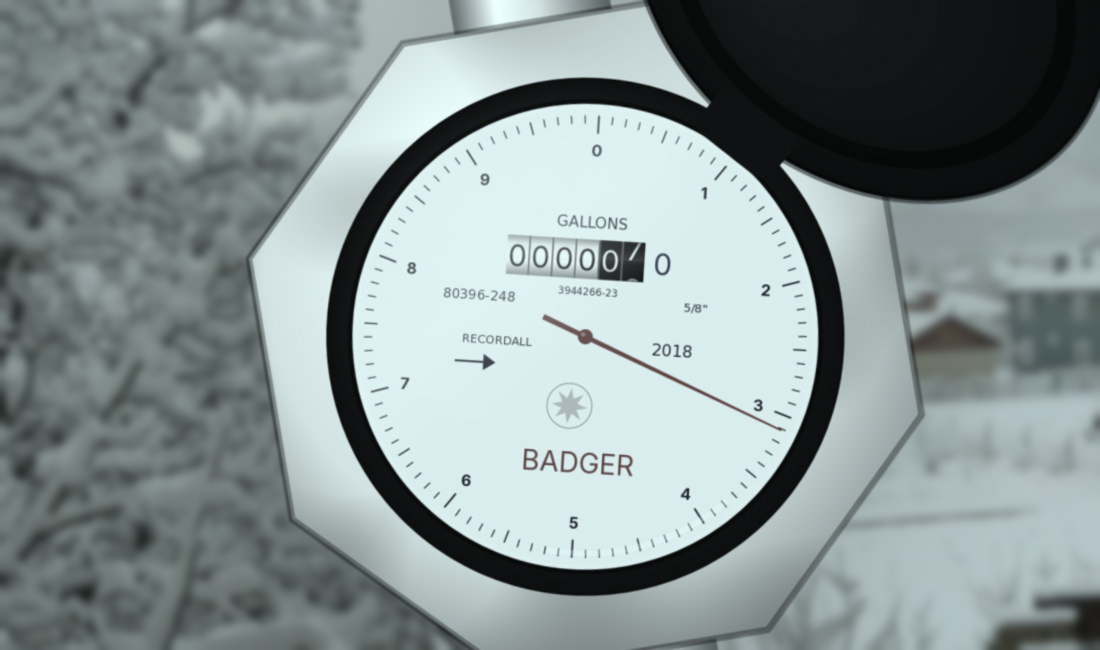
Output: 73.1 gal
